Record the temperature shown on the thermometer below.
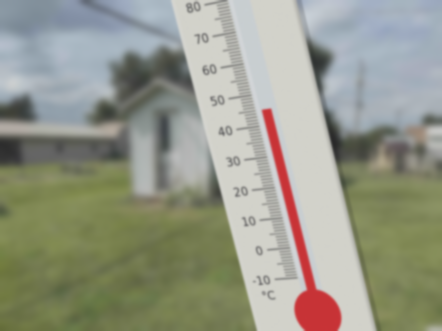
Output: 45 °C
